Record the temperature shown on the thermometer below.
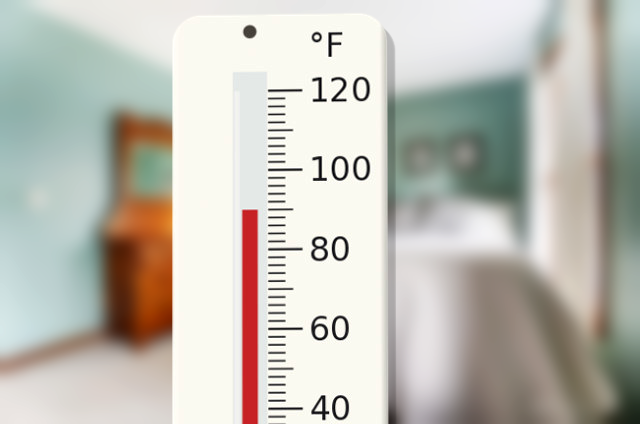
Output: 90 °F
